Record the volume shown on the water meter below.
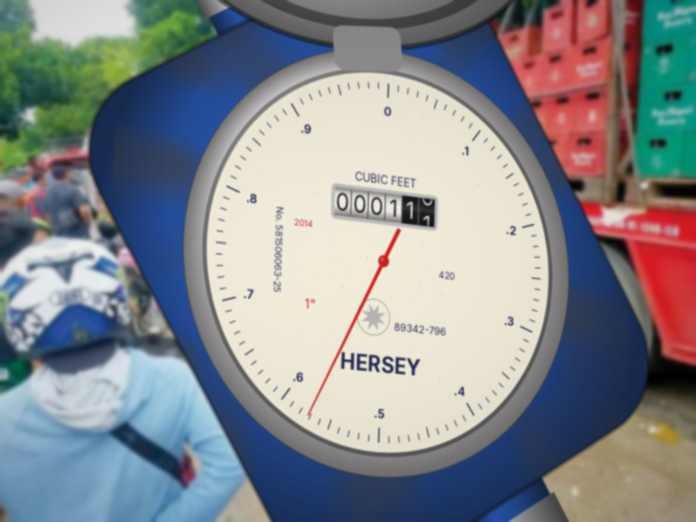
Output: 110.57 ft³
